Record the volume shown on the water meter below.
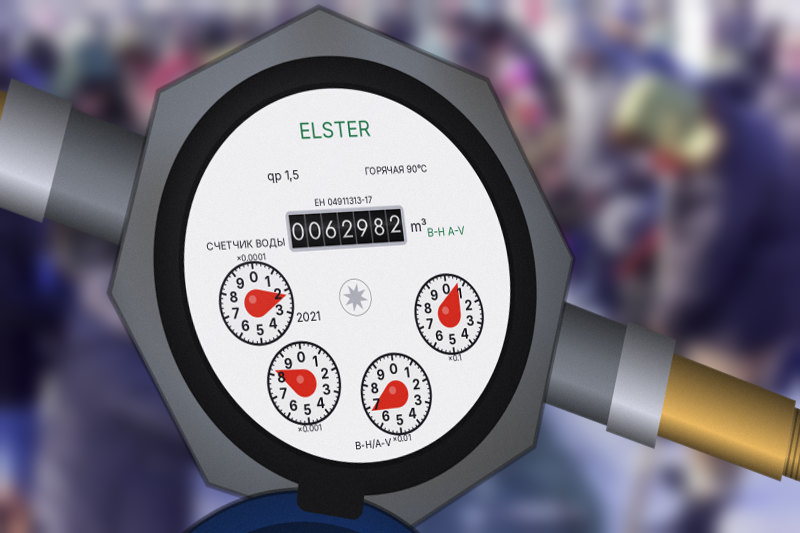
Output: 62982.0682 m³
